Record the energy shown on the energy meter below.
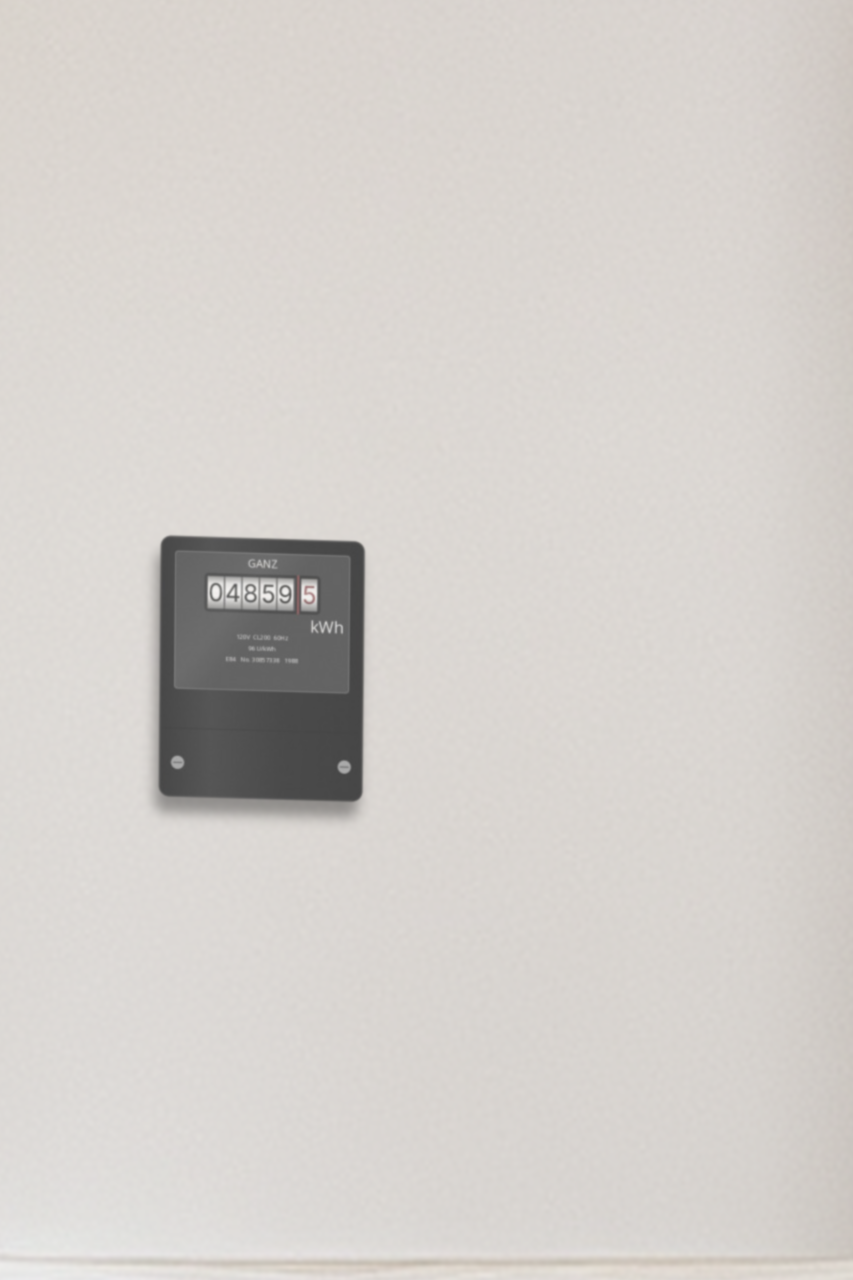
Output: 4859.5 kWh
